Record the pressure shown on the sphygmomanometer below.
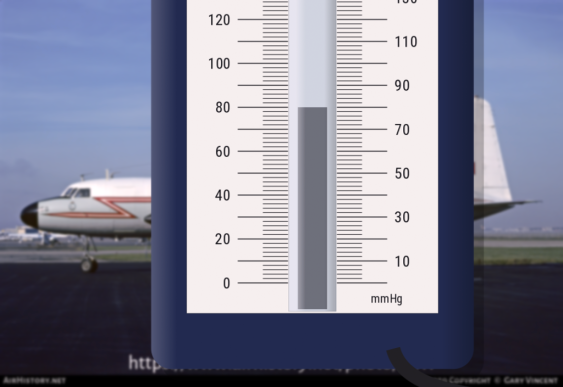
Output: 80 mmHg
